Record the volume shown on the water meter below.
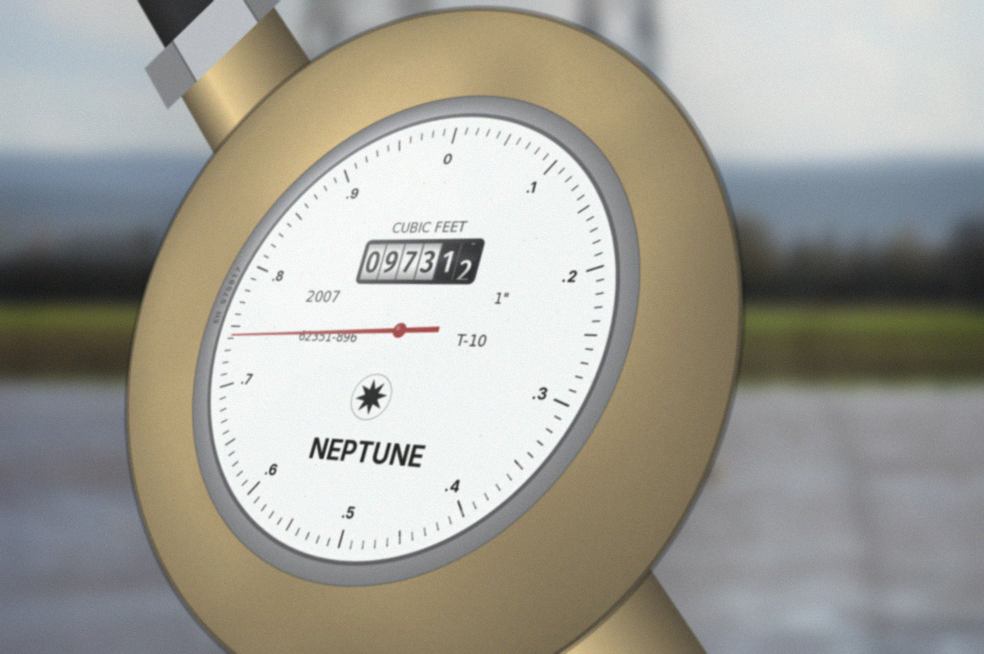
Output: 97311.74 ft³
